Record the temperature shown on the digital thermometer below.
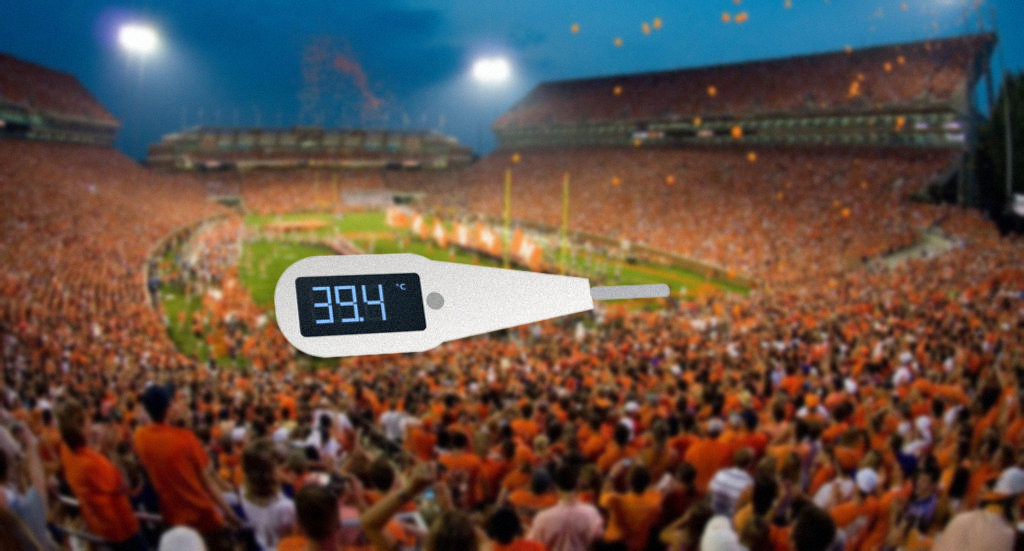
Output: 39.4 °C
